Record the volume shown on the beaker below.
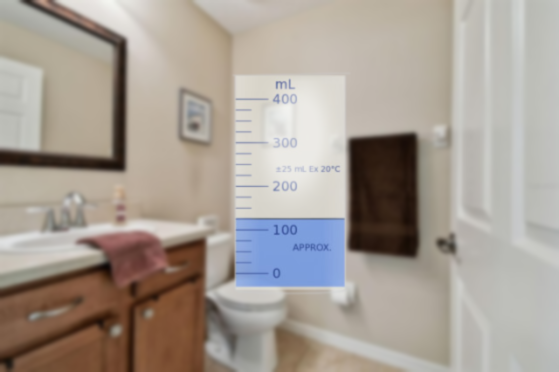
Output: 125 mL
